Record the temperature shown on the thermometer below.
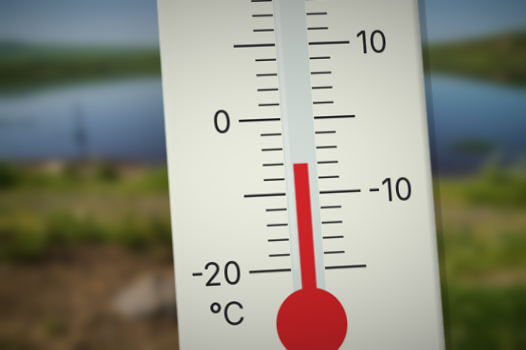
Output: -6 °C
